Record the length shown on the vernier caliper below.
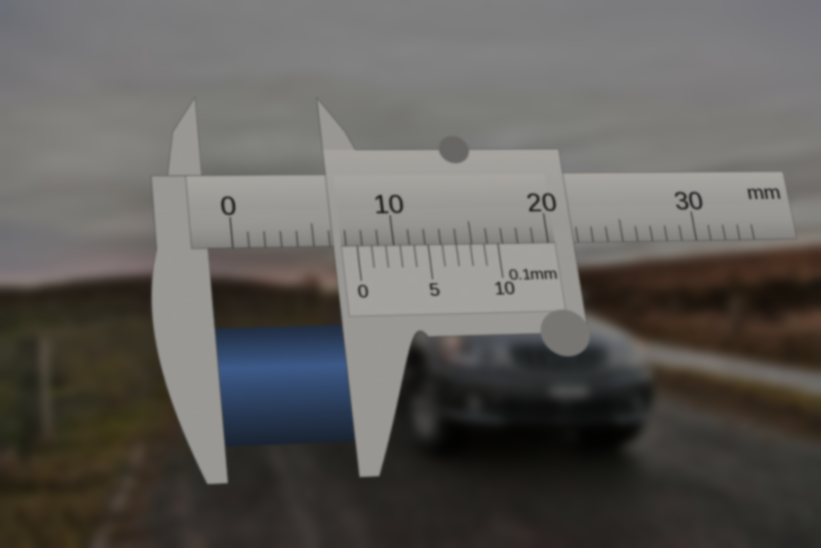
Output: 7.7 mm
